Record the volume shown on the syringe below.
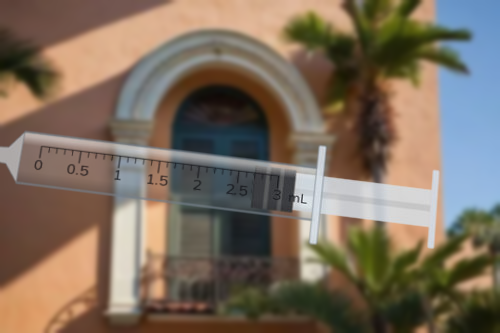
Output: 2.7 mL
